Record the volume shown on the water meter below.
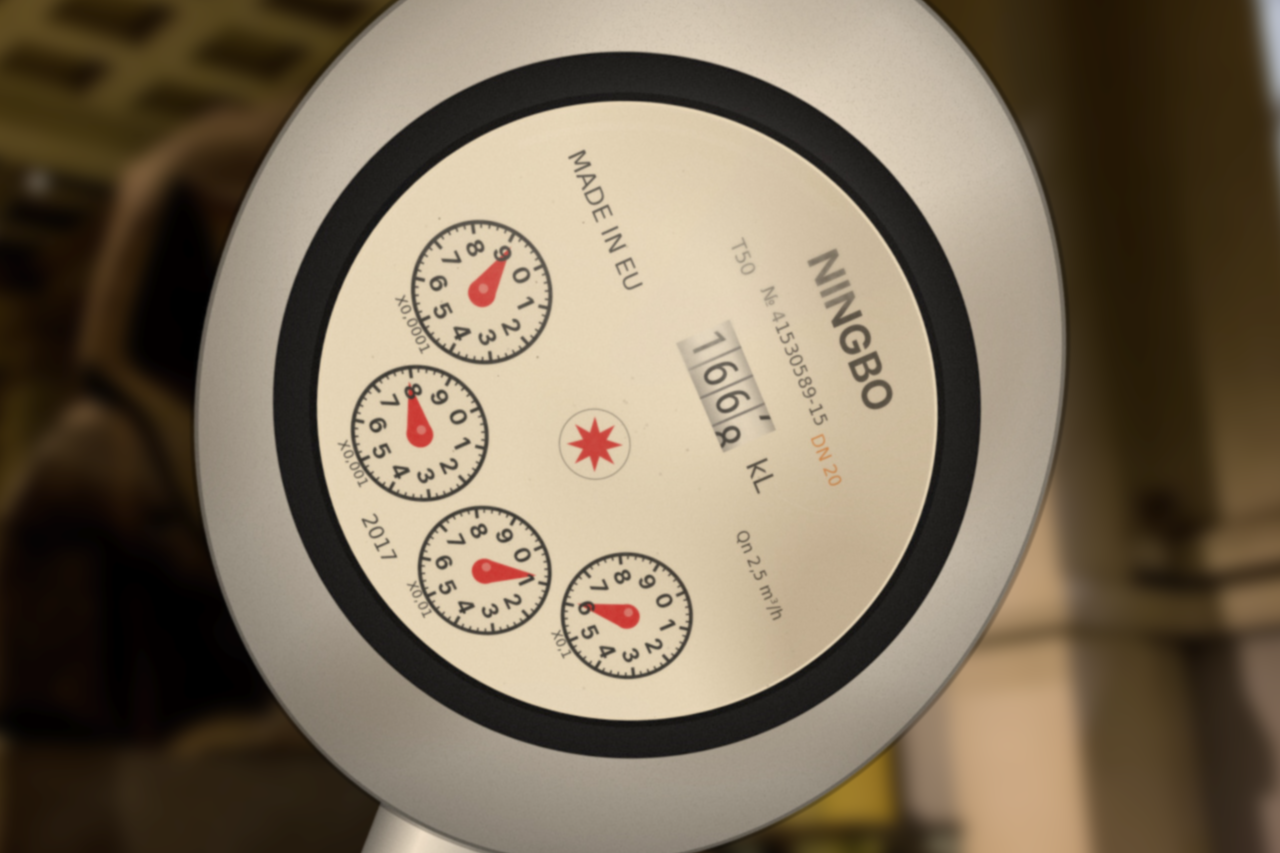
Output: 1667.6079 kL
